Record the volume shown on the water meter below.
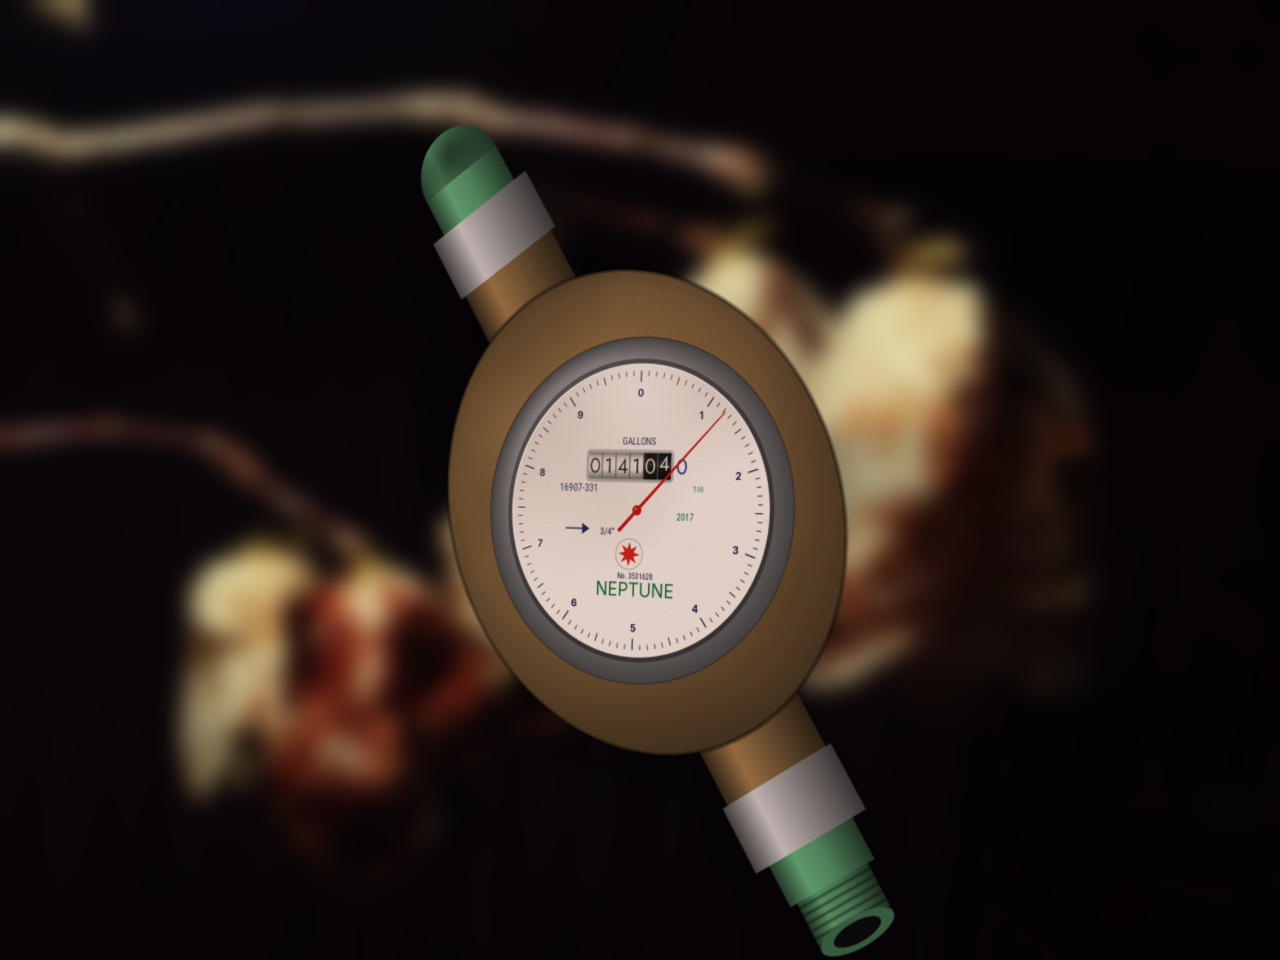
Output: 141041.2 gal
